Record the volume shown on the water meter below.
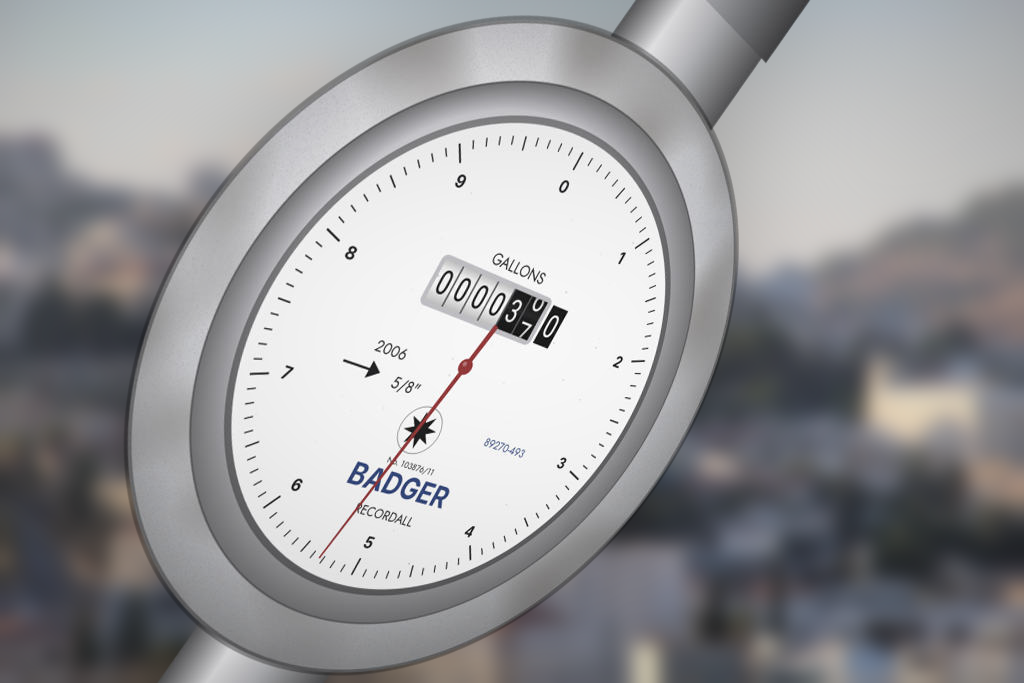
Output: 365.3 gal
